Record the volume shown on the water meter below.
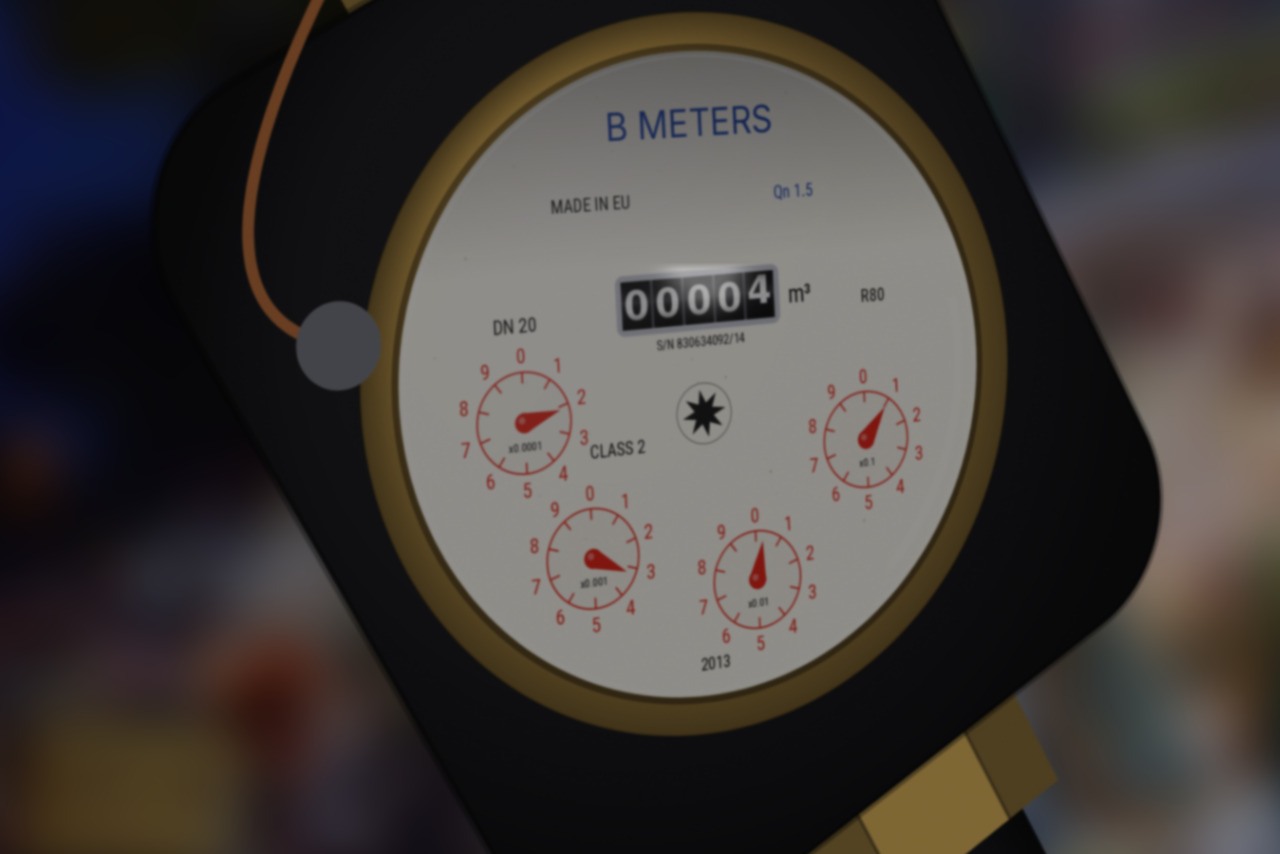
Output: 4.1032 m³
